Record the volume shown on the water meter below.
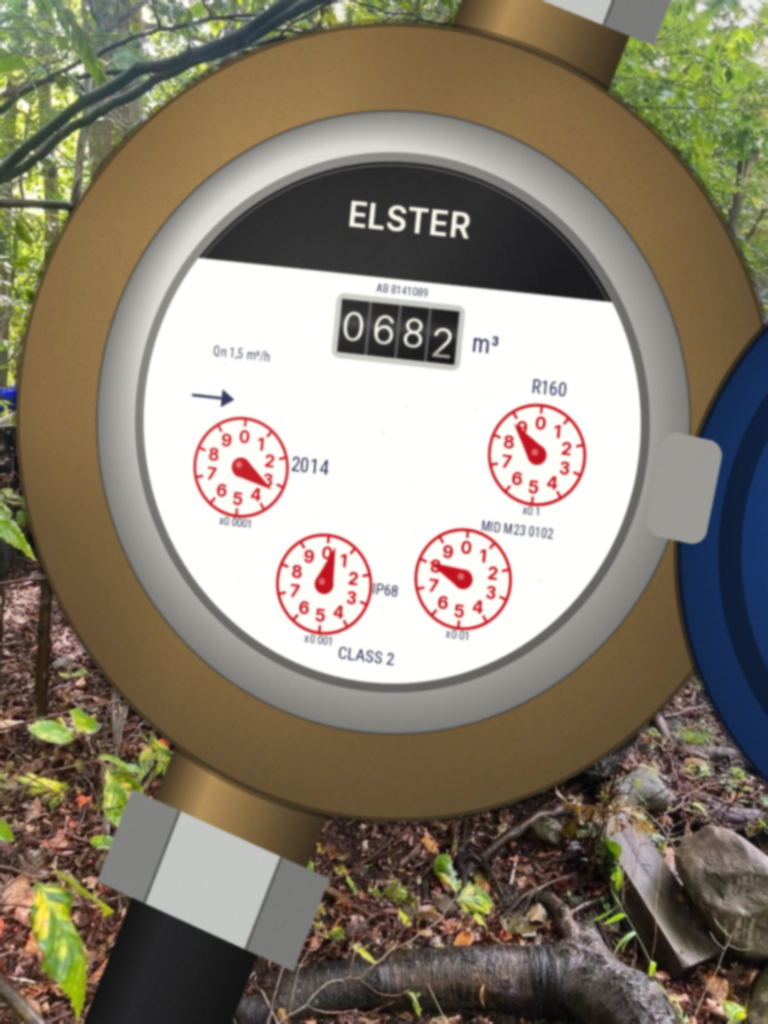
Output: 681.8803 m³
